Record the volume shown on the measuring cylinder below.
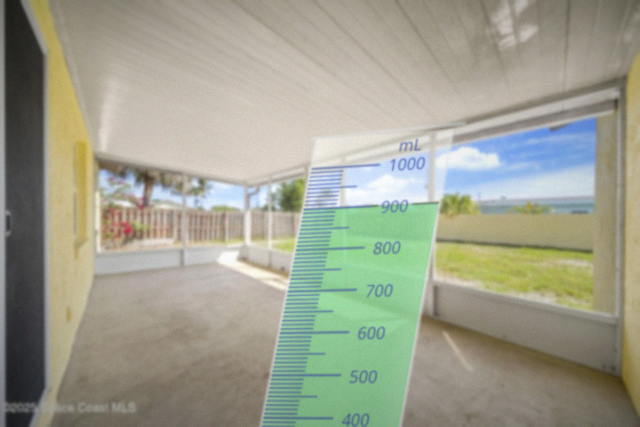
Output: 900 mL
